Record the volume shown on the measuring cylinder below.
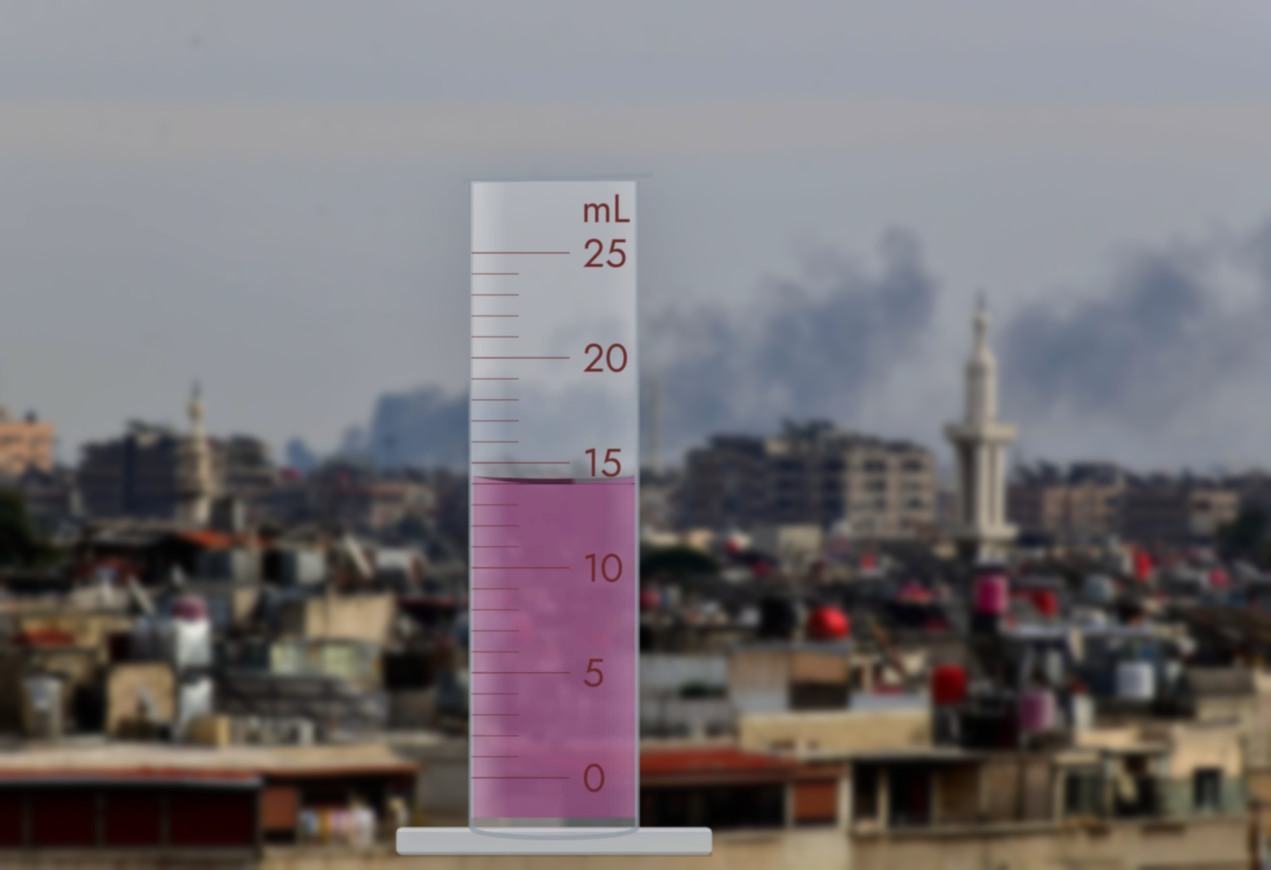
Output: 14 mL
